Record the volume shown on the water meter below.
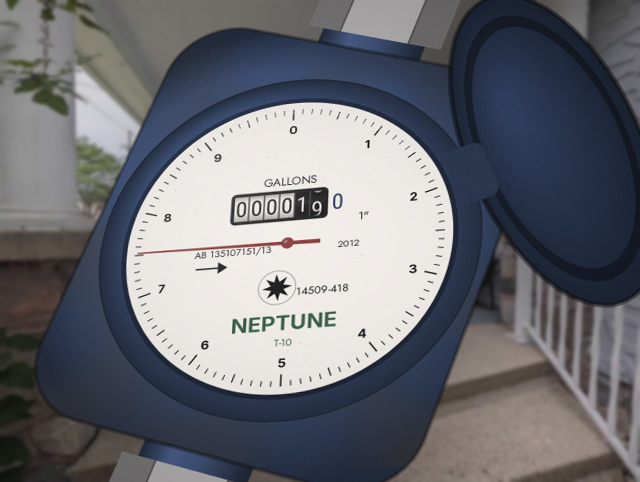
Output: 187.5 gal
